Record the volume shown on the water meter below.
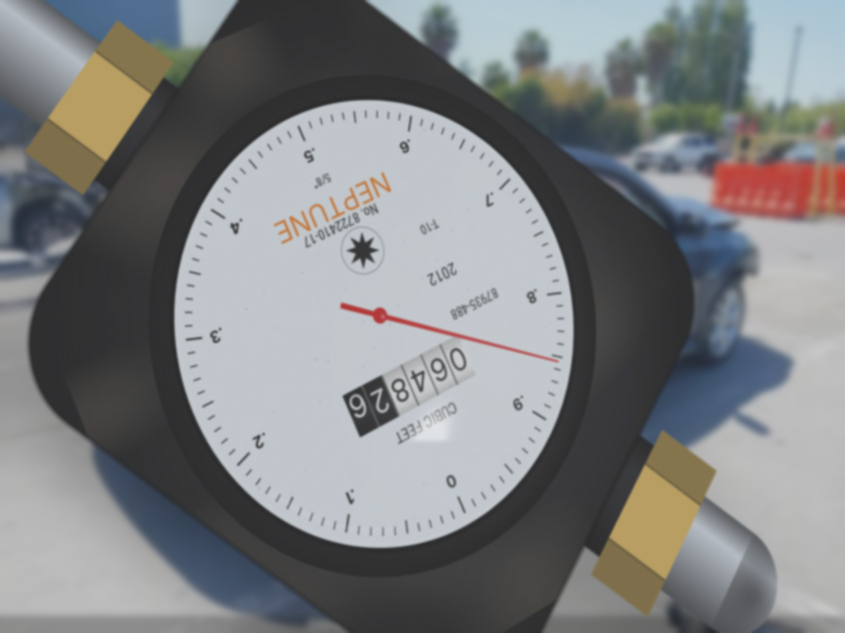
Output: 64825.85 ft³
